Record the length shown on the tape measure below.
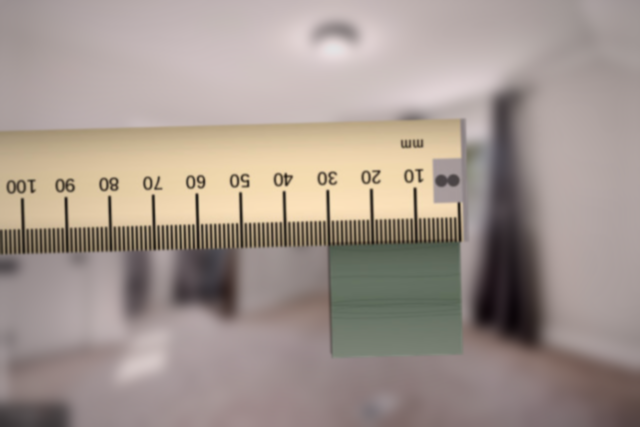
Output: 30 mm
